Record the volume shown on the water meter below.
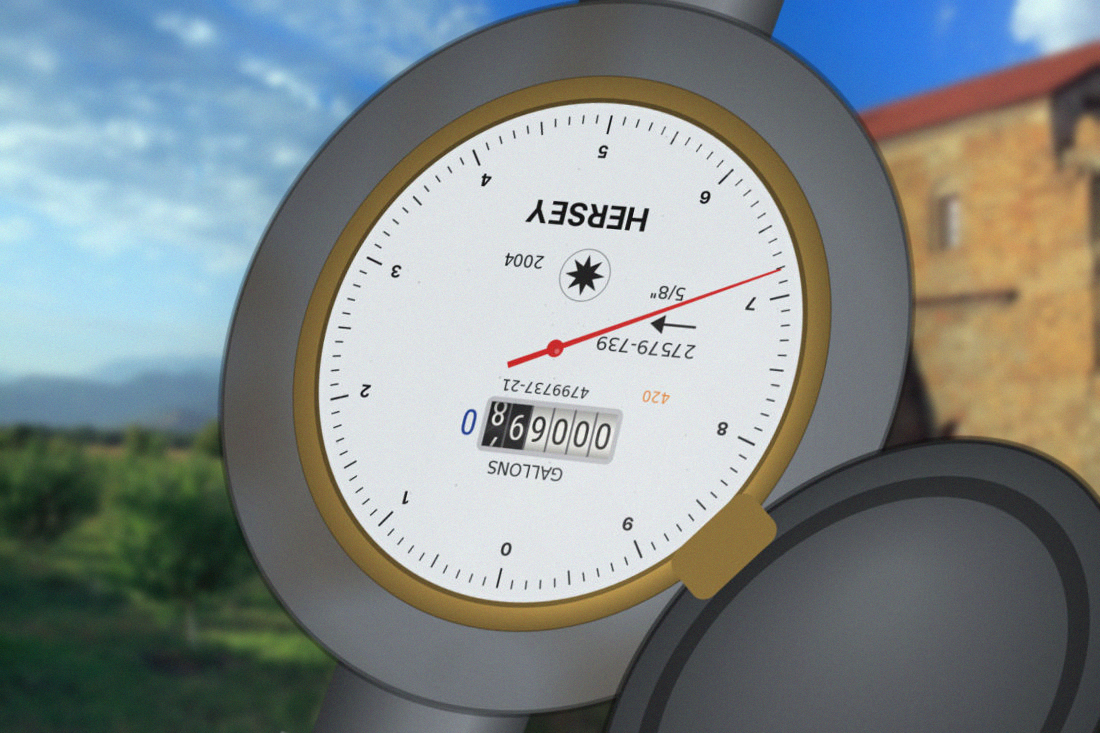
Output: 6976.8 gal
